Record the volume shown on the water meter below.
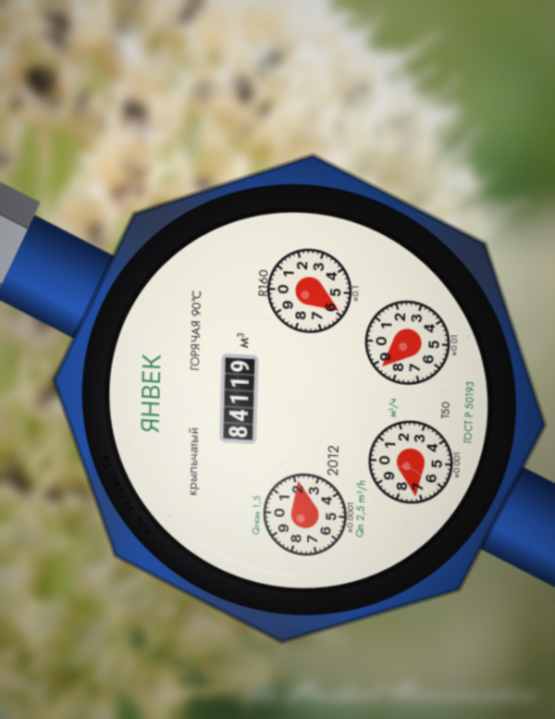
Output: 84119.5872 m³
